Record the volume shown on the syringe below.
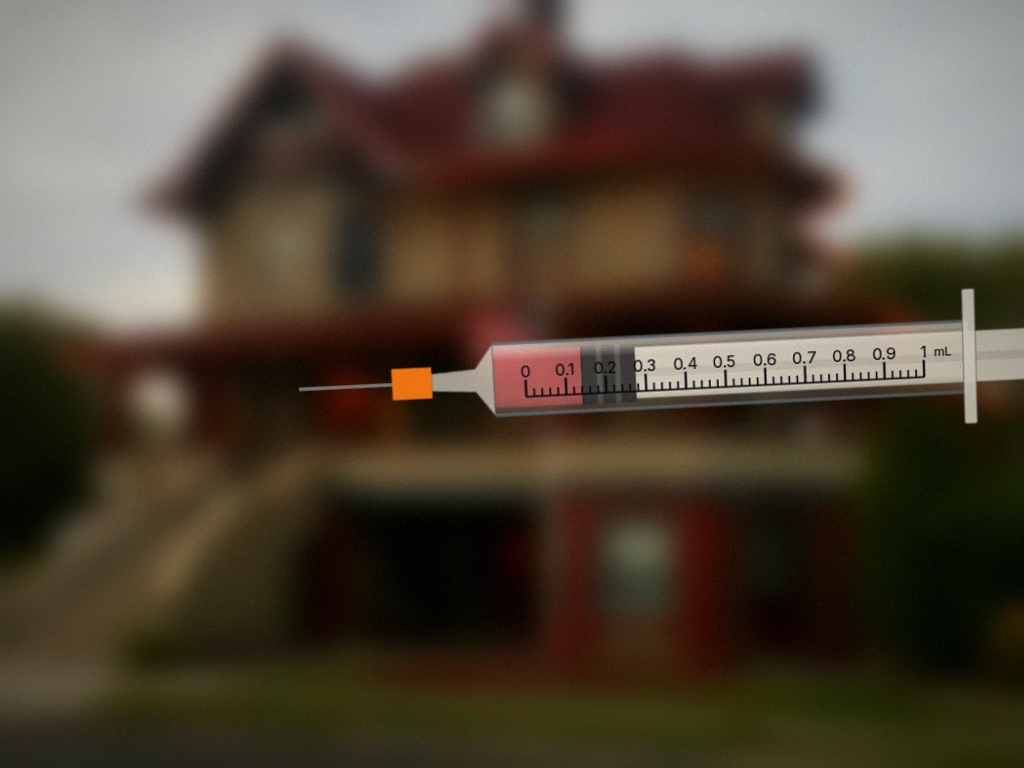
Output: 0.14 mL
